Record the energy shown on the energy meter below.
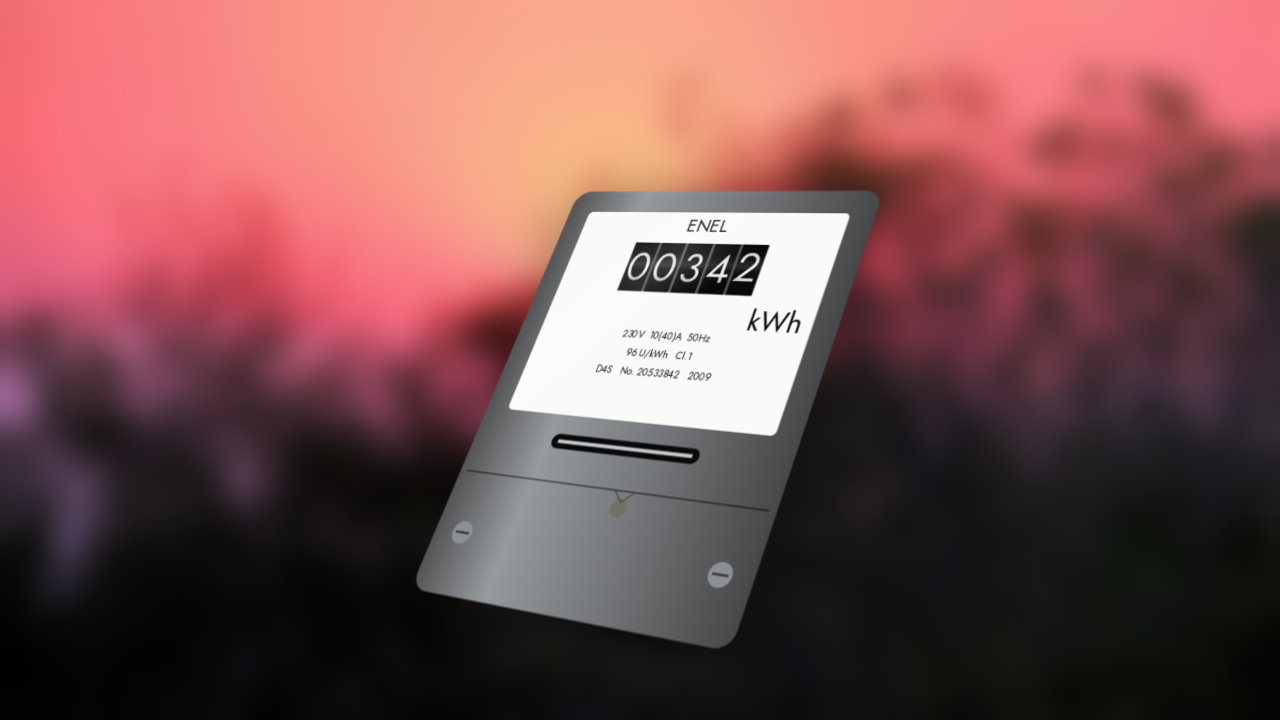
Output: 342 kWh
